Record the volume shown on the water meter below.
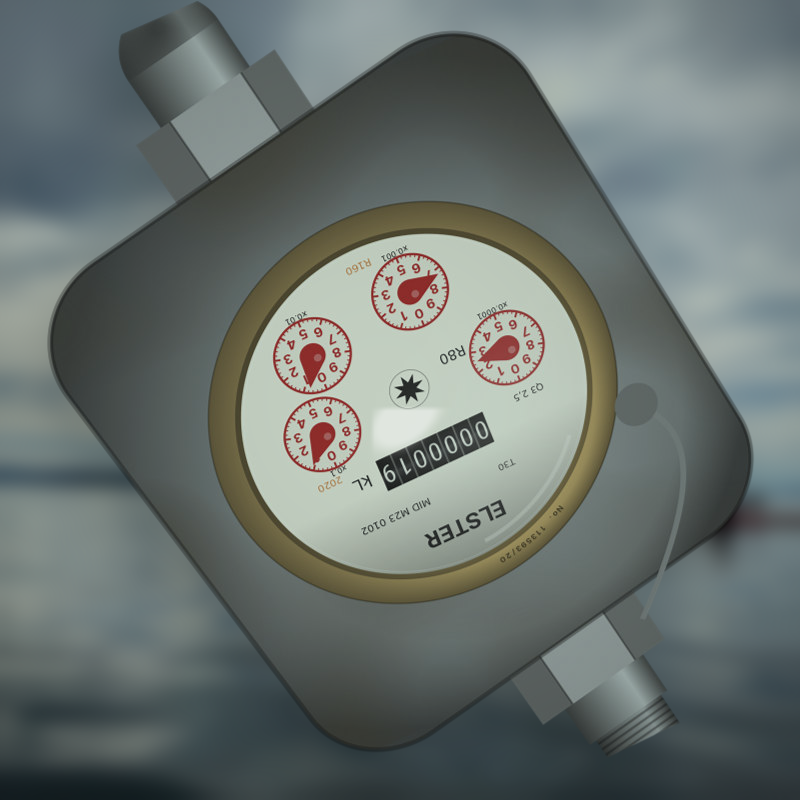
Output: 19.1072 kL
